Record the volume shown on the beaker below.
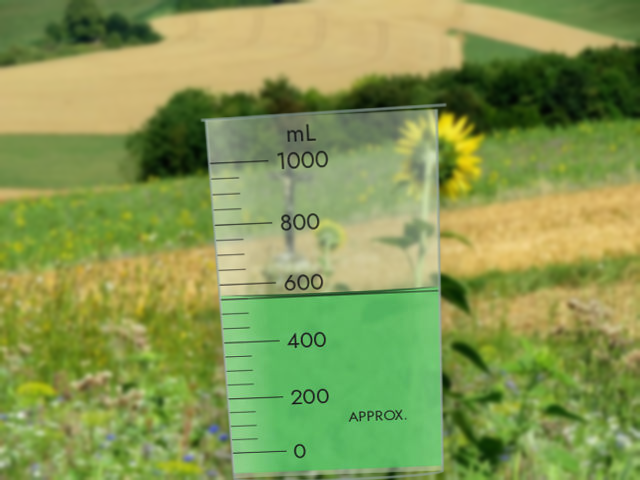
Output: 550 mL
